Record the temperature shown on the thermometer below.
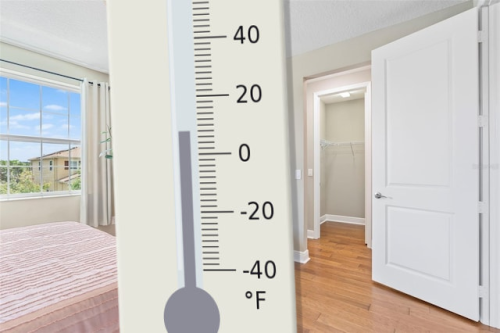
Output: 8 °F
